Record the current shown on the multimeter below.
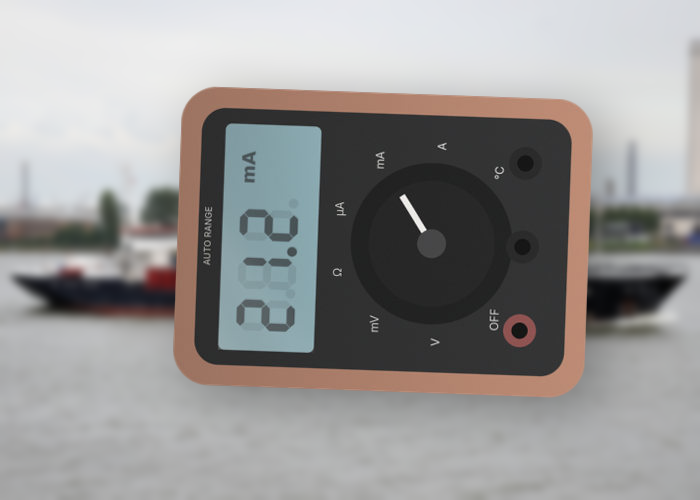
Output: 21.2 mA
